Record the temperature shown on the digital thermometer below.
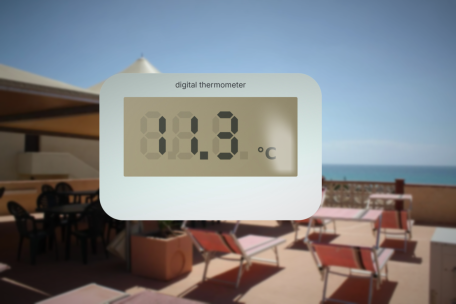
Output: 11.3 °C
